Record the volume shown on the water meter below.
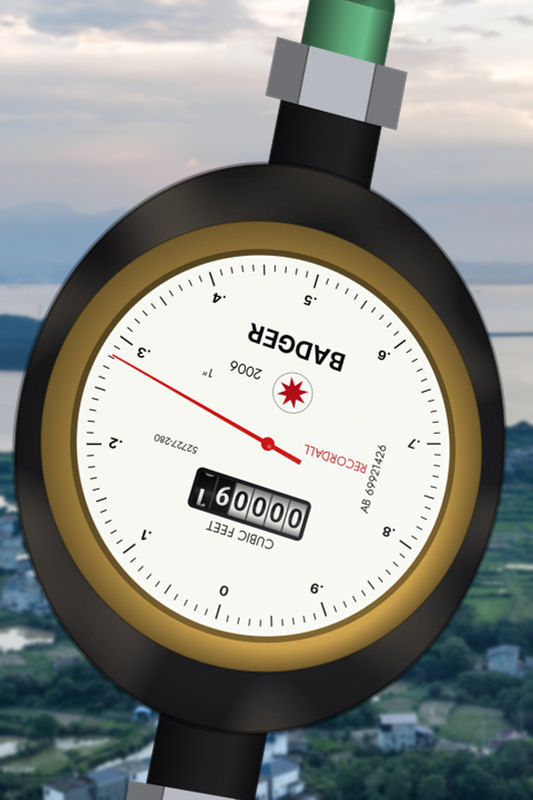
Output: 91.28 ft³
